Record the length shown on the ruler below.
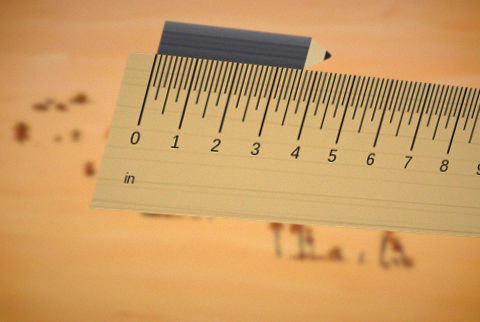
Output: 4.25 in
